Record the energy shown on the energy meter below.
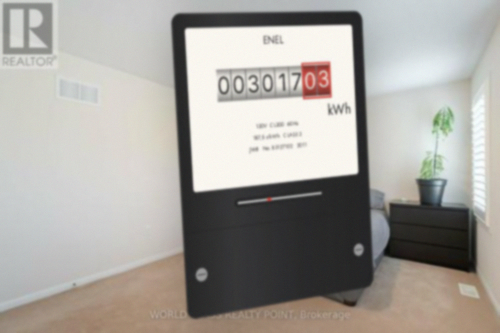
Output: 3017.03 kWh
